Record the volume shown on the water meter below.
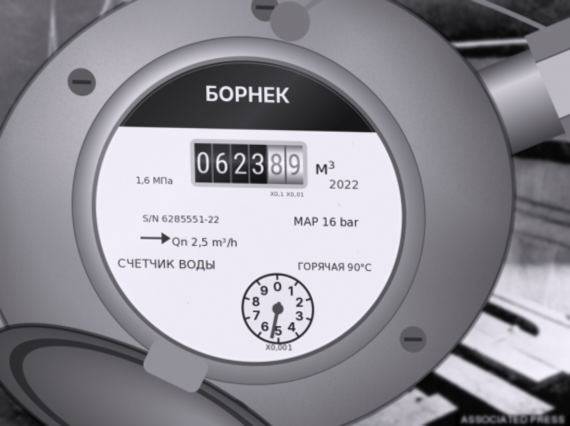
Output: 623.895 m³
